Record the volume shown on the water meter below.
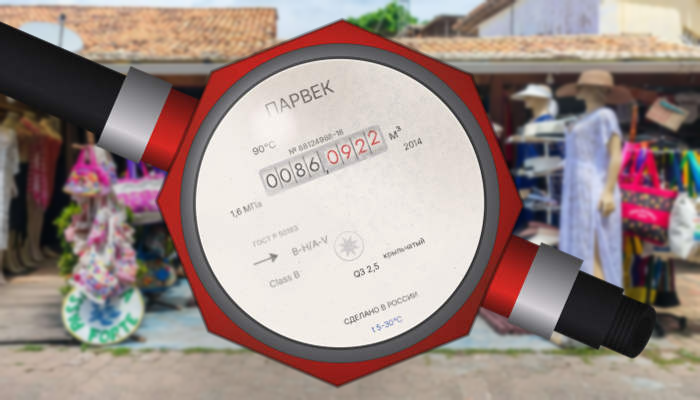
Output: 86.0922 m³
